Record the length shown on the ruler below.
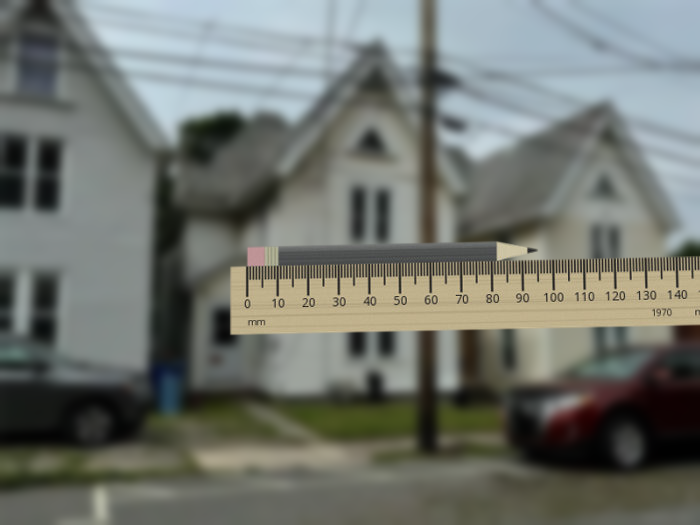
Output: 95 mm
